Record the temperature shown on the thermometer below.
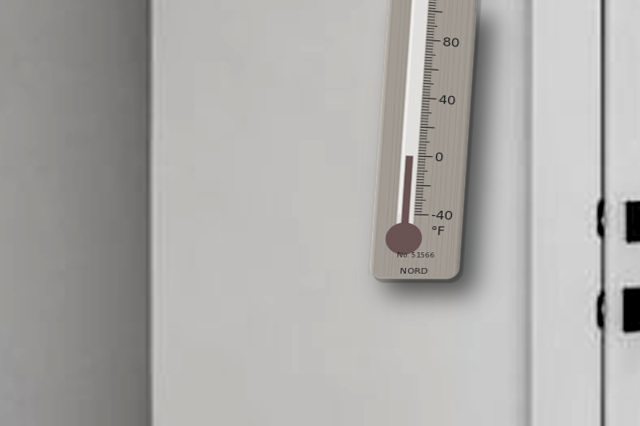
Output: 0 °F
